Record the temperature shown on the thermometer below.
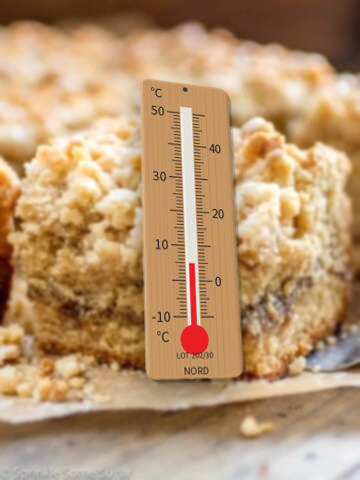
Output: 5 °C
